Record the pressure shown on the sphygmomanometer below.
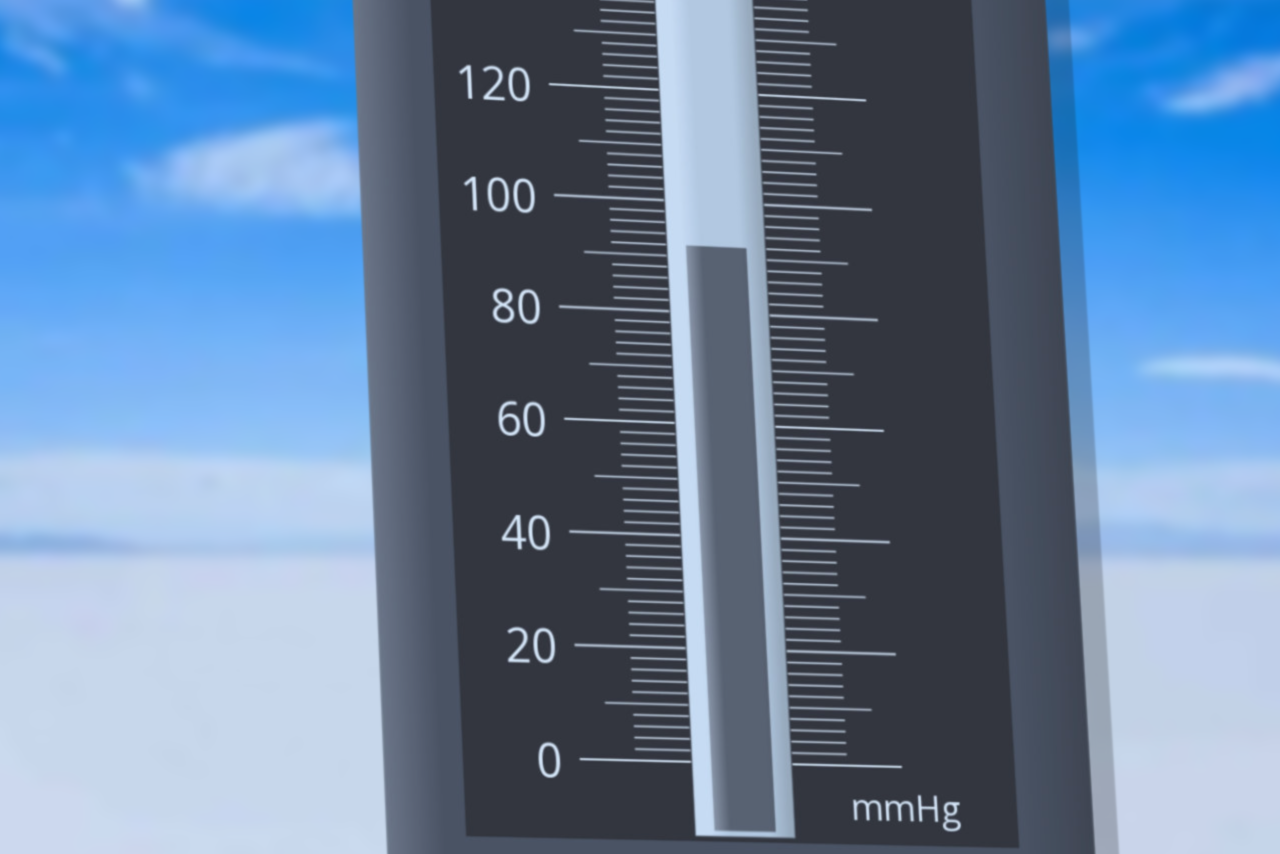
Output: 92 mmHg
